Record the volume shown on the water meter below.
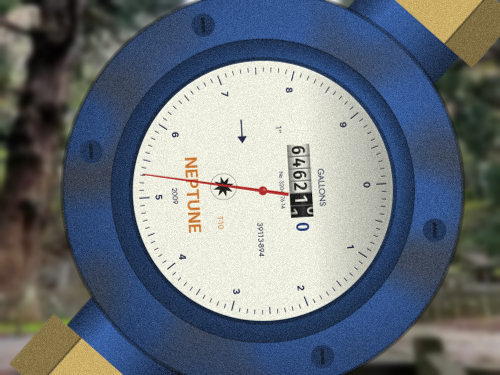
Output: 6462105.3 gal
